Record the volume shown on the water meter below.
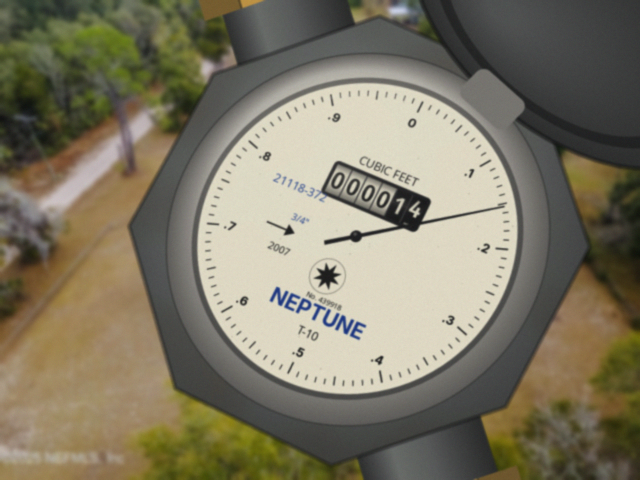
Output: 14.15 ft³
